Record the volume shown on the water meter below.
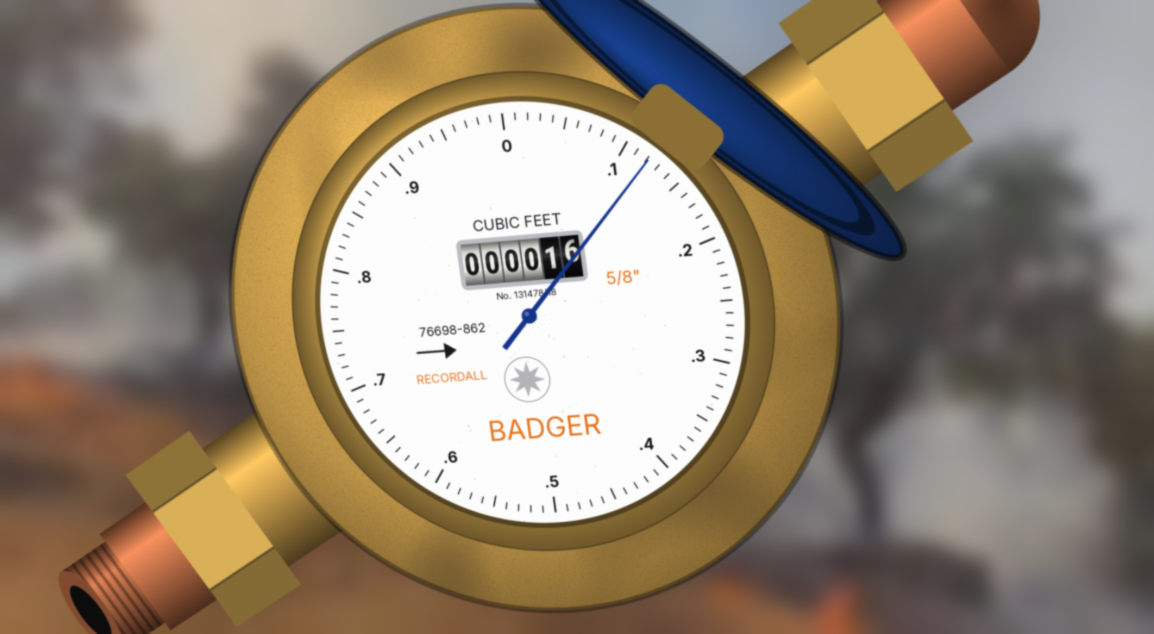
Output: 16.12 ft³
